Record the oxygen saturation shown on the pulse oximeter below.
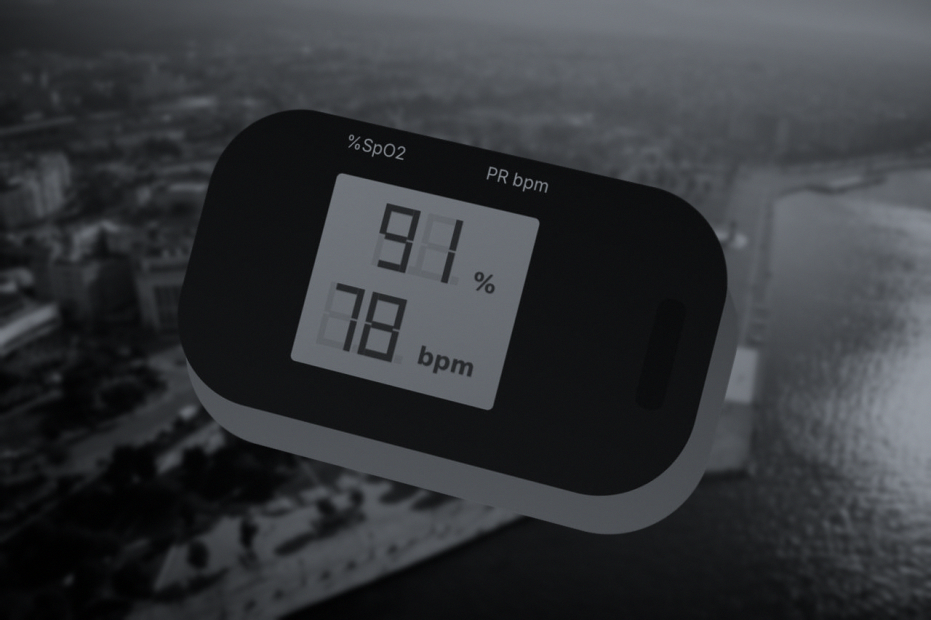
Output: 91 %
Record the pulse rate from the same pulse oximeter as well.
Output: 78 bpm
